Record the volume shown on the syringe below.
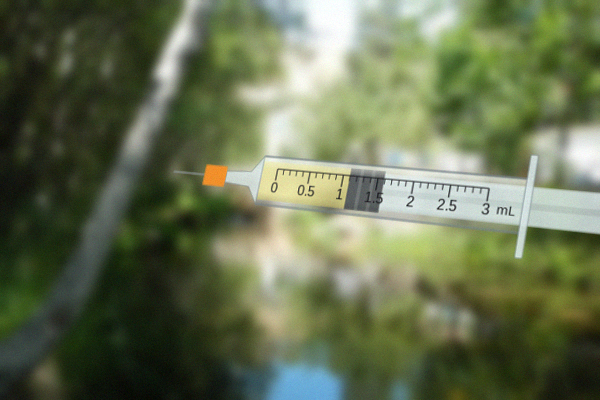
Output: 1.1 mL
